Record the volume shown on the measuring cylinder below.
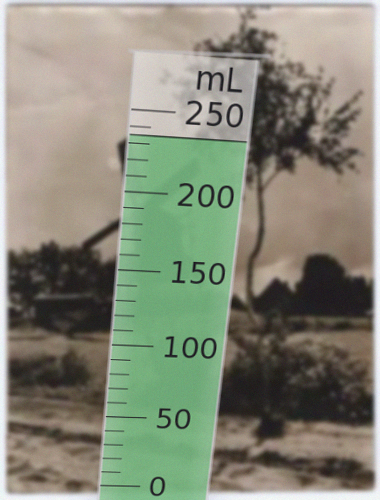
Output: 235 mL
